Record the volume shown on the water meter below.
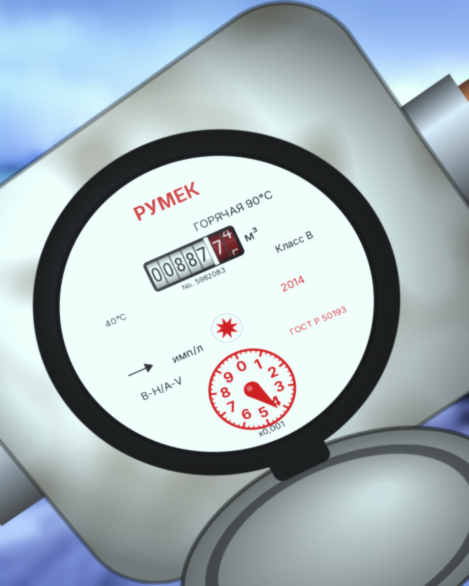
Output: 887.744 m³
